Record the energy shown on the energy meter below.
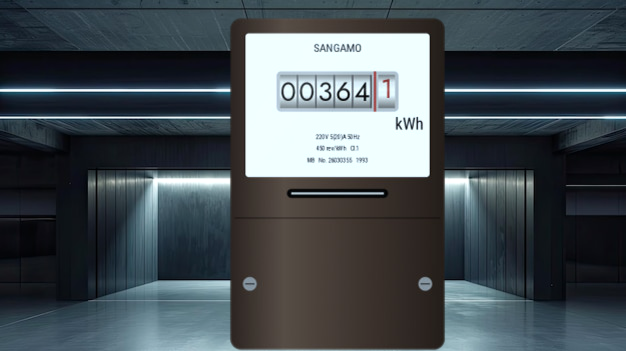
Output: 364.1 kWh
